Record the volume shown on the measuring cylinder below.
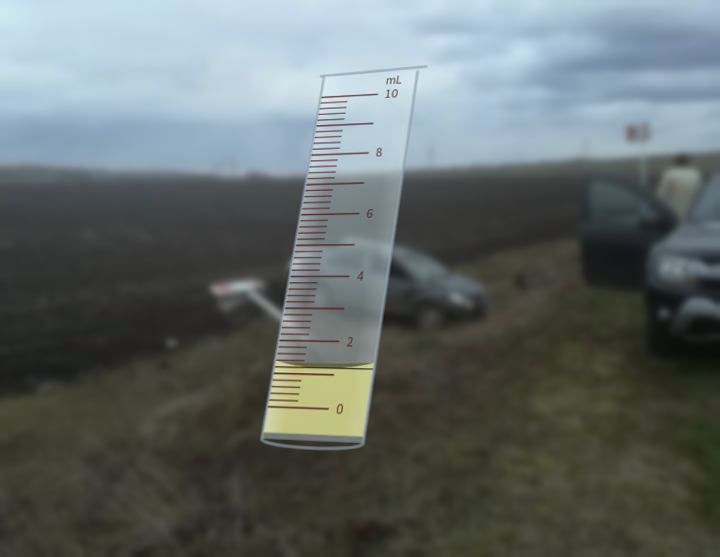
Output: 1.2 mL
